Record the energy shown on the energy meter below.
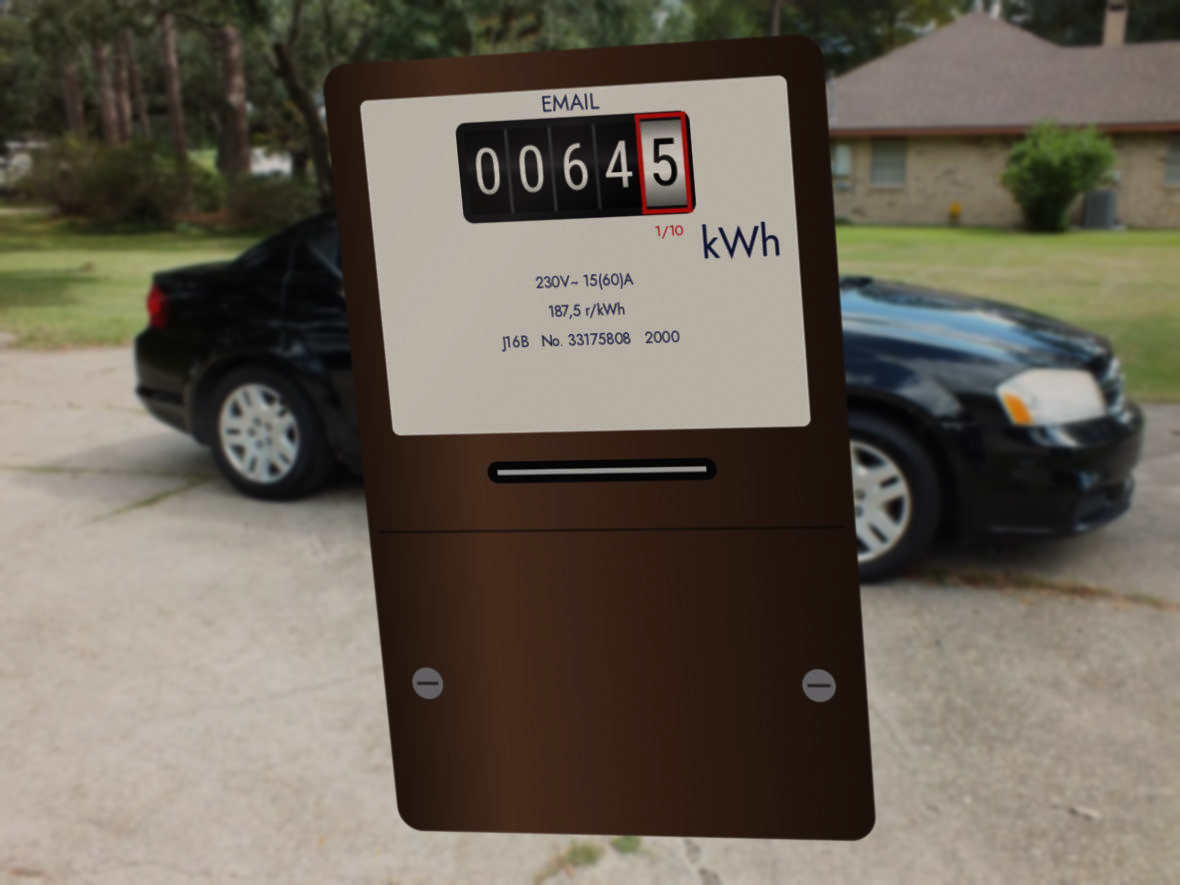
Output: 64.5 kWh
